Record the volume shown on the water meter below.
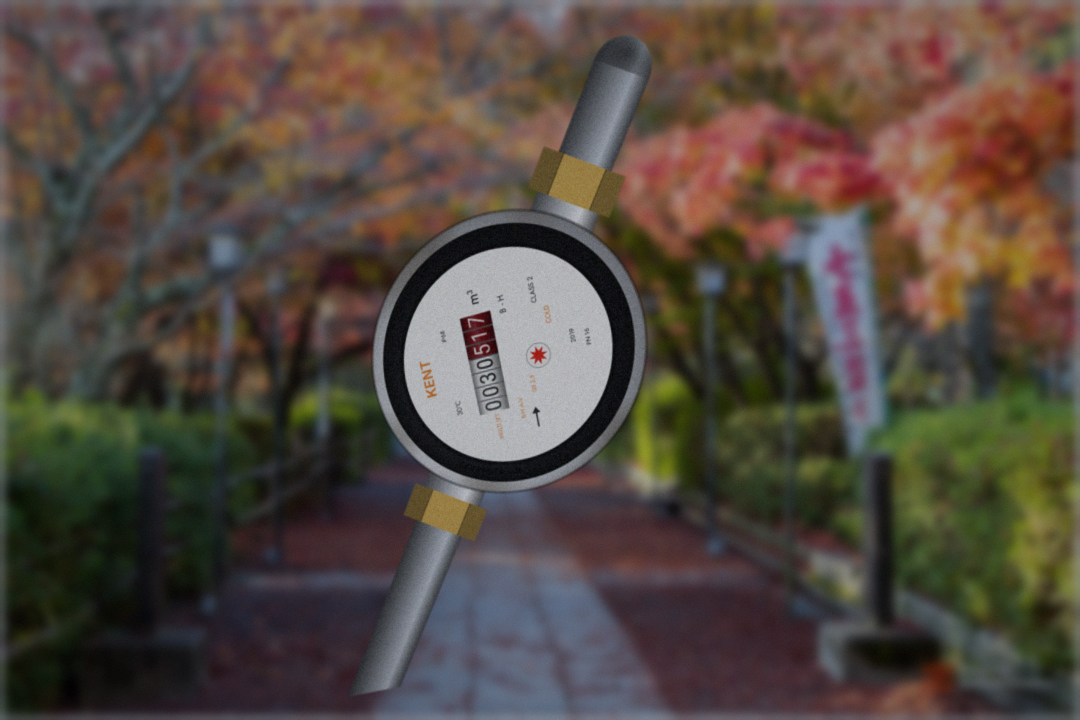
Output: 30.517 m³
